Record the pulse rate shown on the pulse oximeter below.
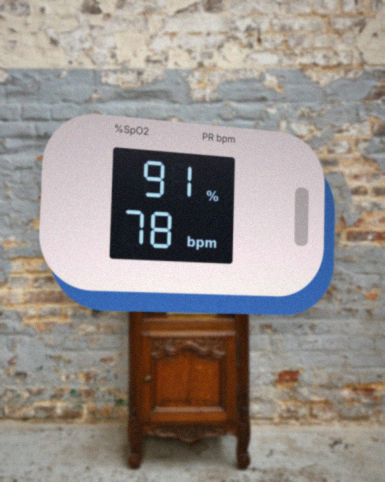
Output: 78 bpm
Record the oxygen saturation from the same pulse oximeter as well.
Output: 91 %
